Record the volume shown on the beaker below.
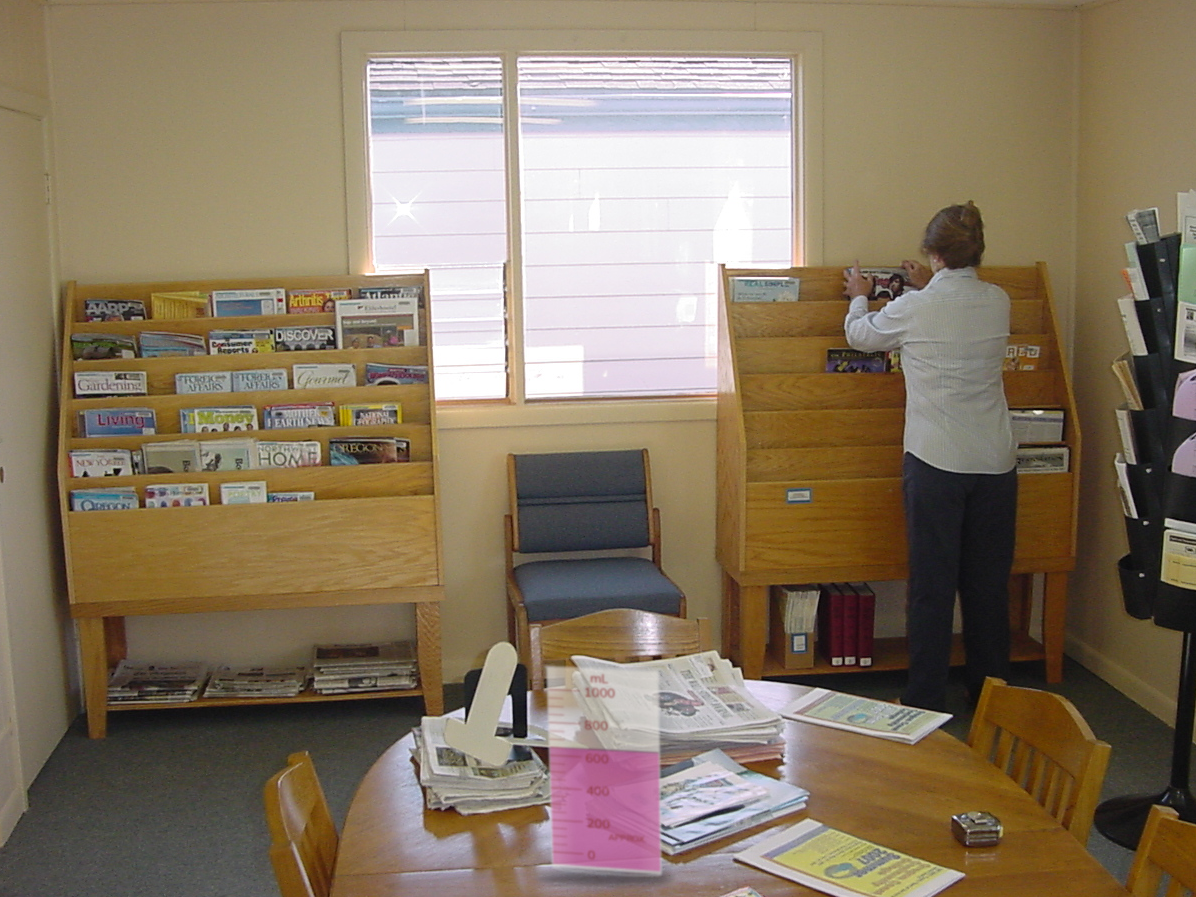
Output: 650 mL
